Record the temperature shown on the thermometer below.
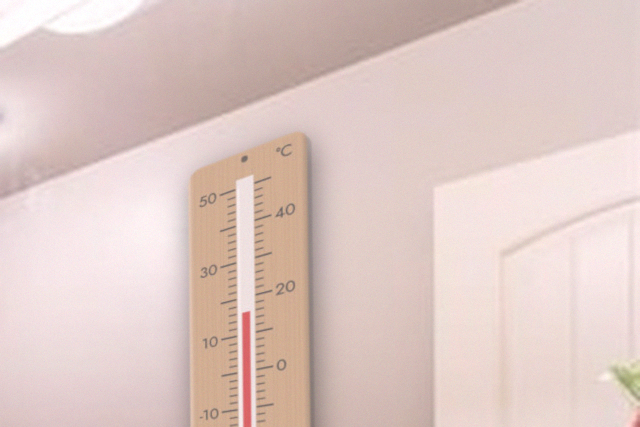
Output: 16 °C
